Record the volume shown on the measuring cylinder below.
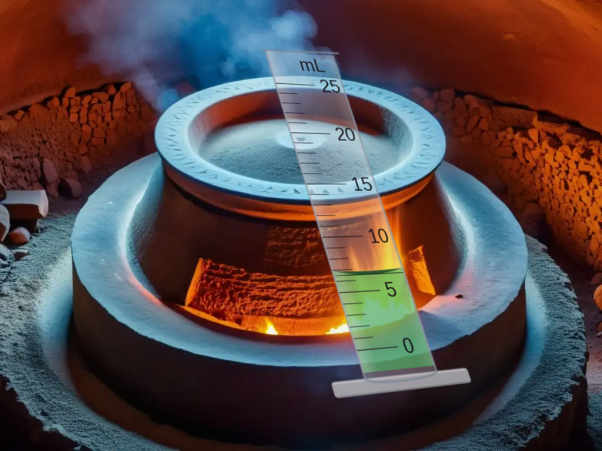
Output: 6.5 mL
